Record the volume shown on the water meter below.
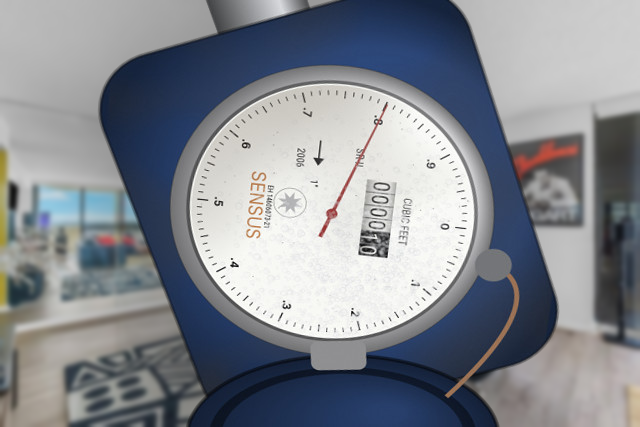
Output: 9.80 ft³
